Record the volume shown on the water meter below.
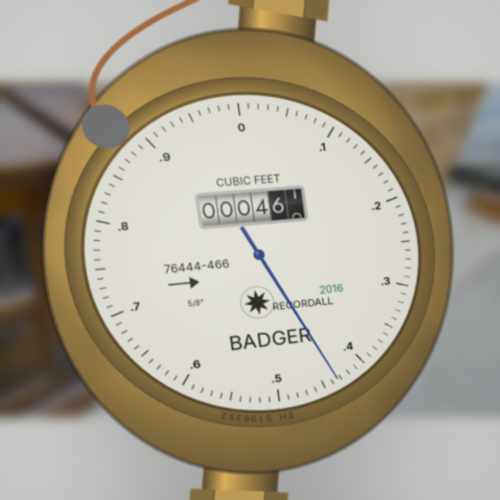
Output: 461.43 ft³
